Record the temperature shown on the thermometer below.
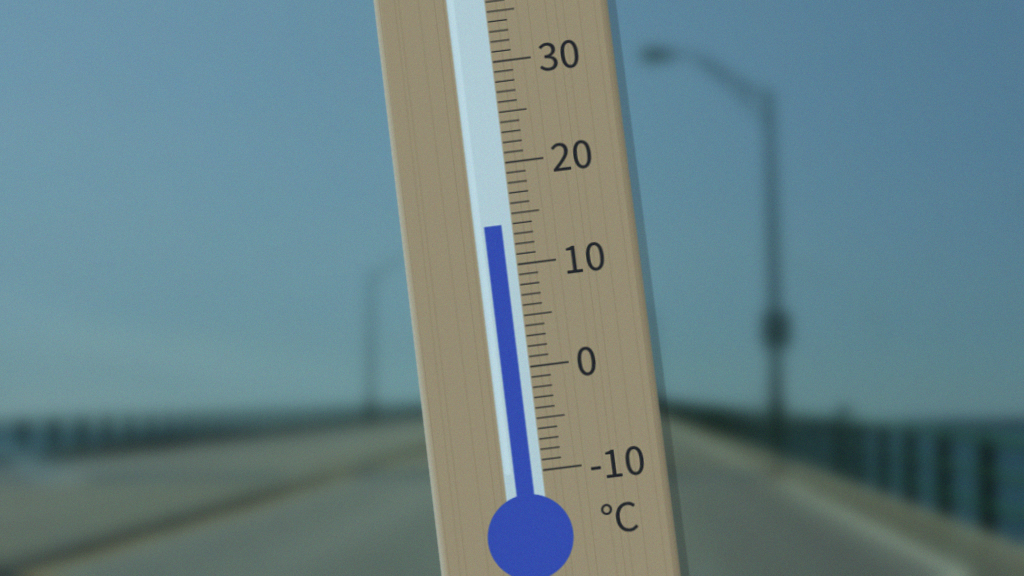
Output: 14 °C
